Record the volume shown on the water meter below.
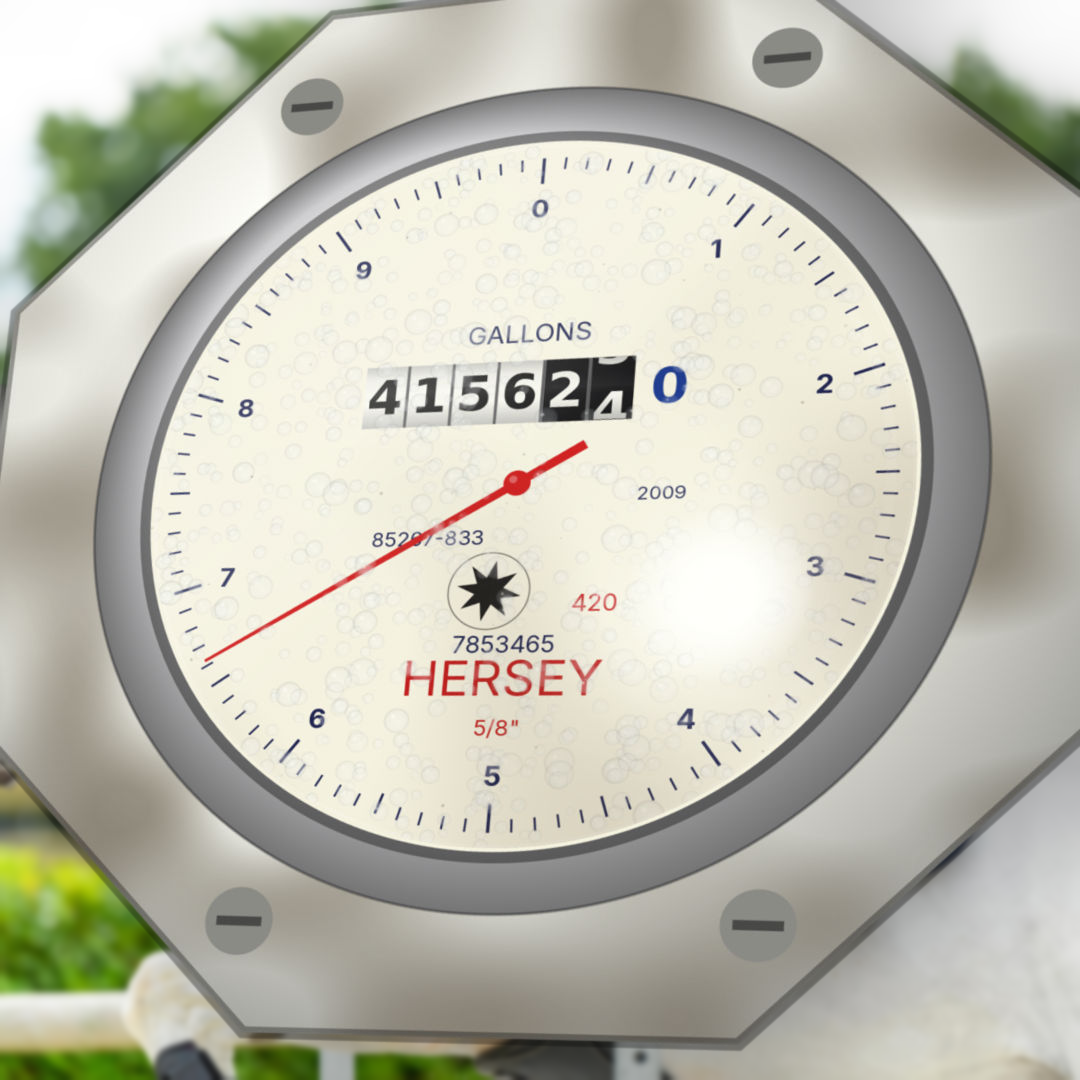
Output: 4156236.6 gal
